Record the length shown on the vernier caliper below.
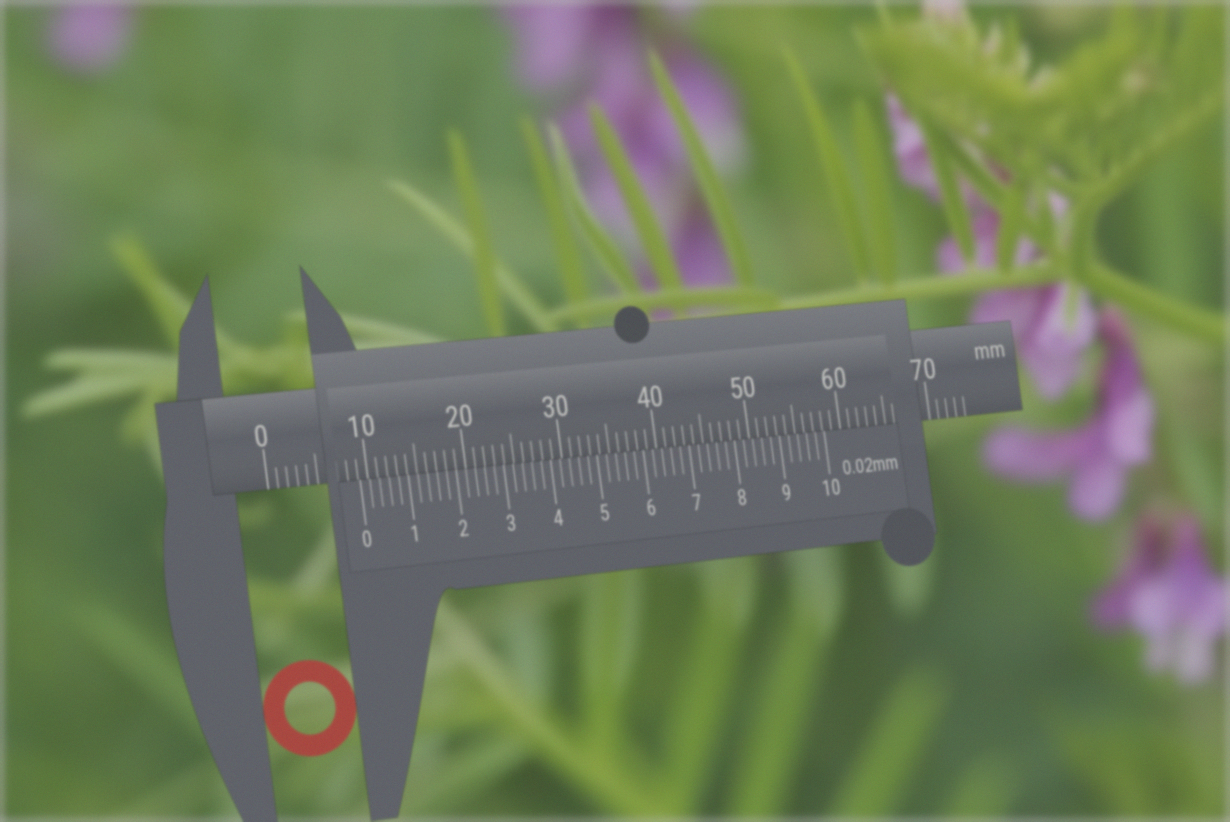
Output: 9.2 mm
